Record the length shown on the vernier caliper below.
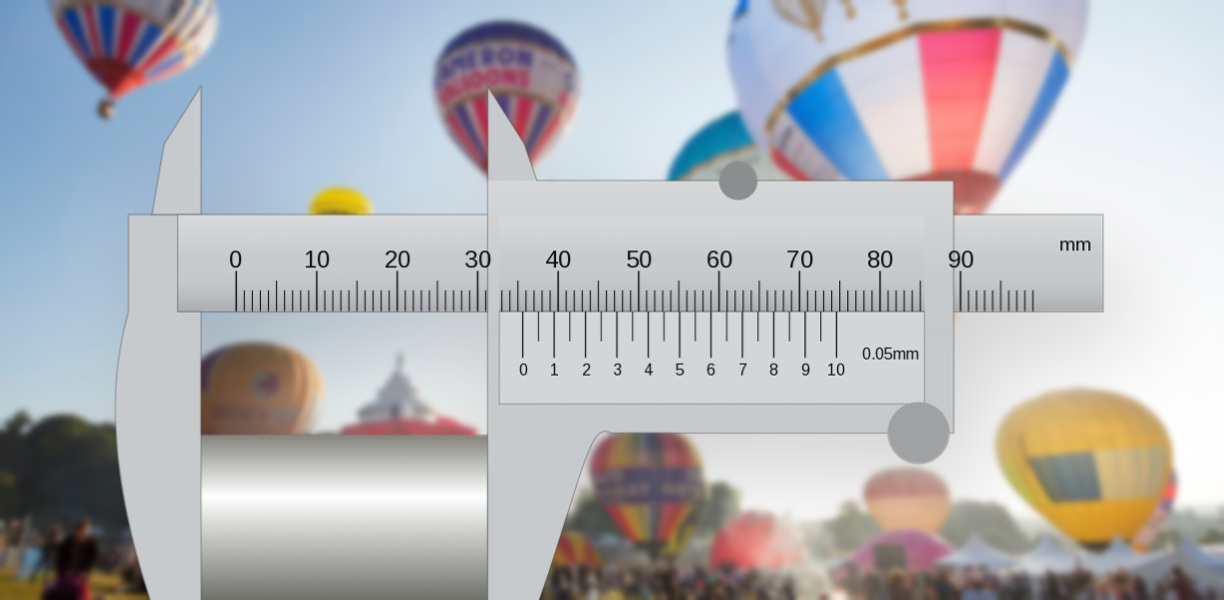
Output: 35.6 mm
